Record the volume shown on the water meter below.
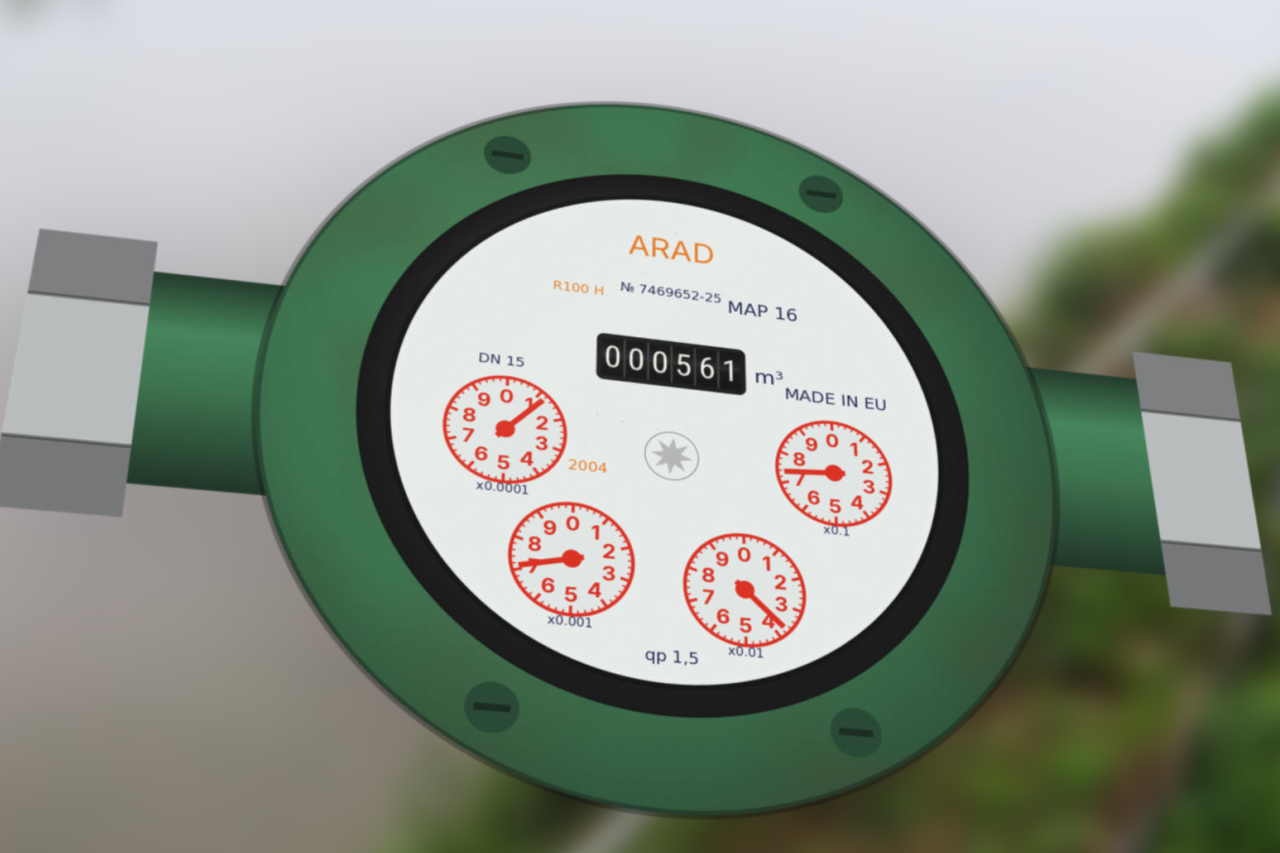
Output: 561.7371 m³
